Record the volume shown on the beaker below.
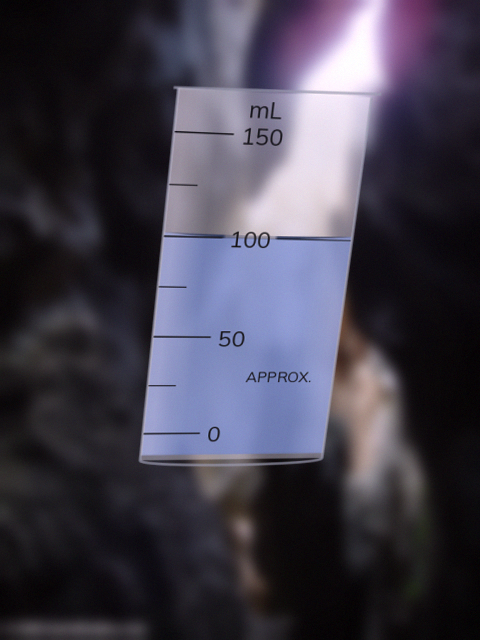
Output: 100 mL
